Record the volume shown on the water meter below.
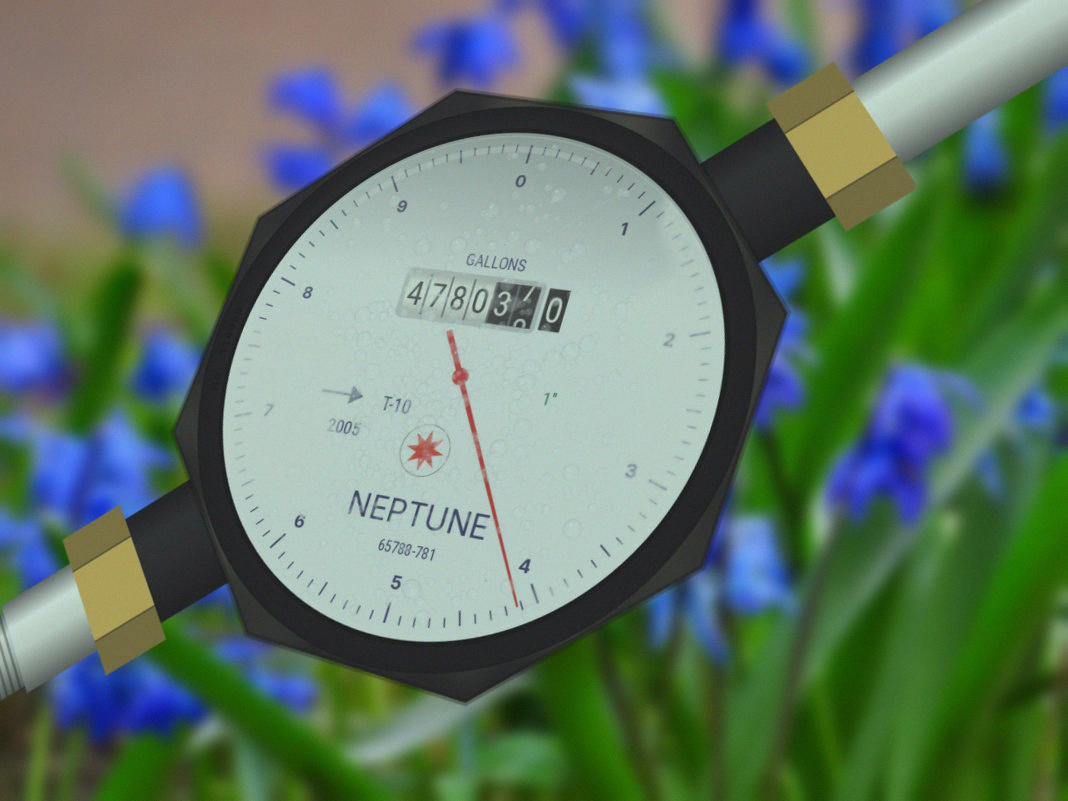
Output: 4780374.1 gal
